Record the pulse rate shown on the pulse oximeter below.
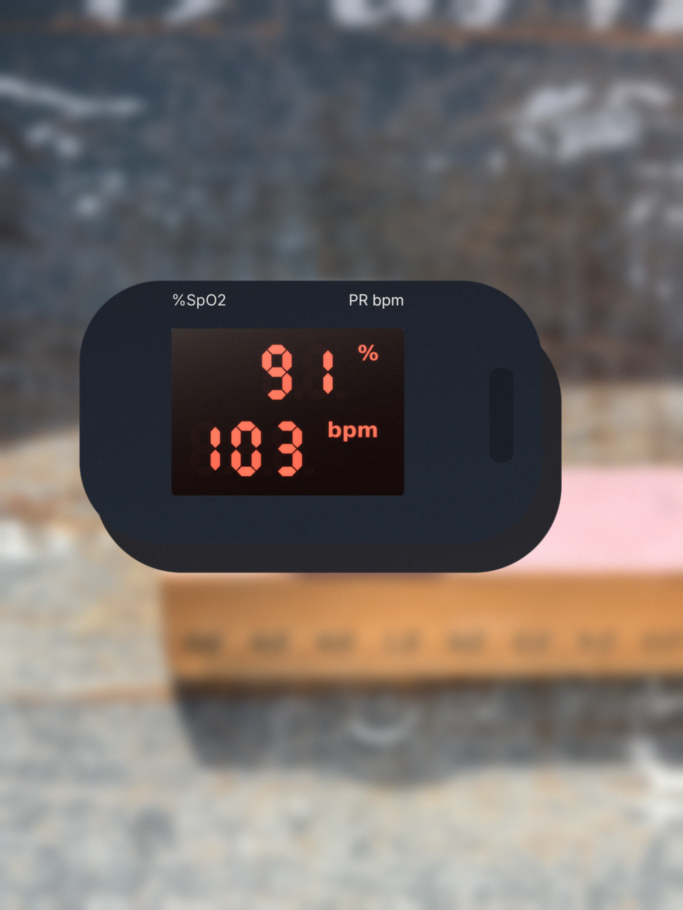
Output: 103 bpm
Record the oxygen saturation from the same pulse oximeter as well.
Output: 91 %
